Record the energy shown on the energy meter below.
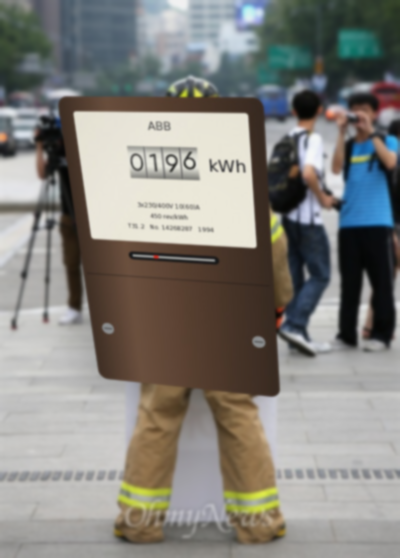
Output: 196 kWh
